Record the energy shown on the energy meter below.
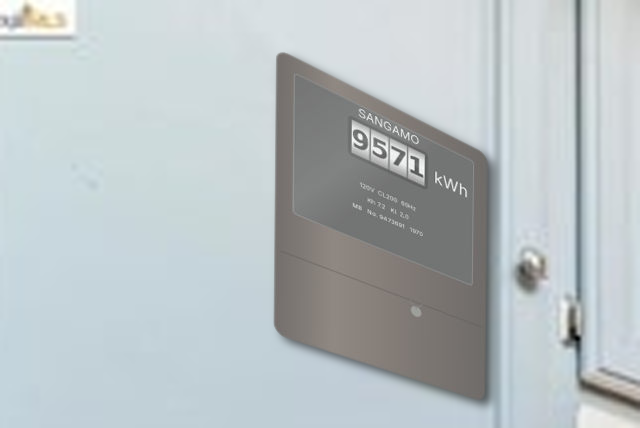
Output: 9571 kWh
